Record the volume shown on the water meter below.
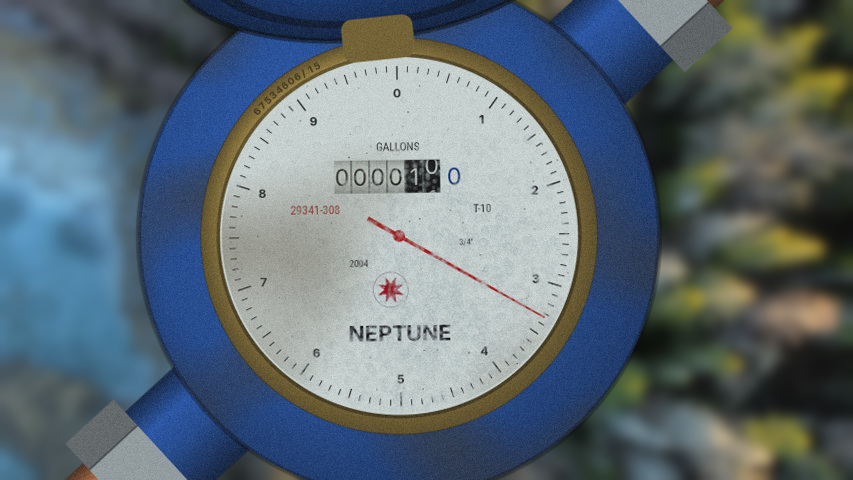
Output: 103.3 gal
